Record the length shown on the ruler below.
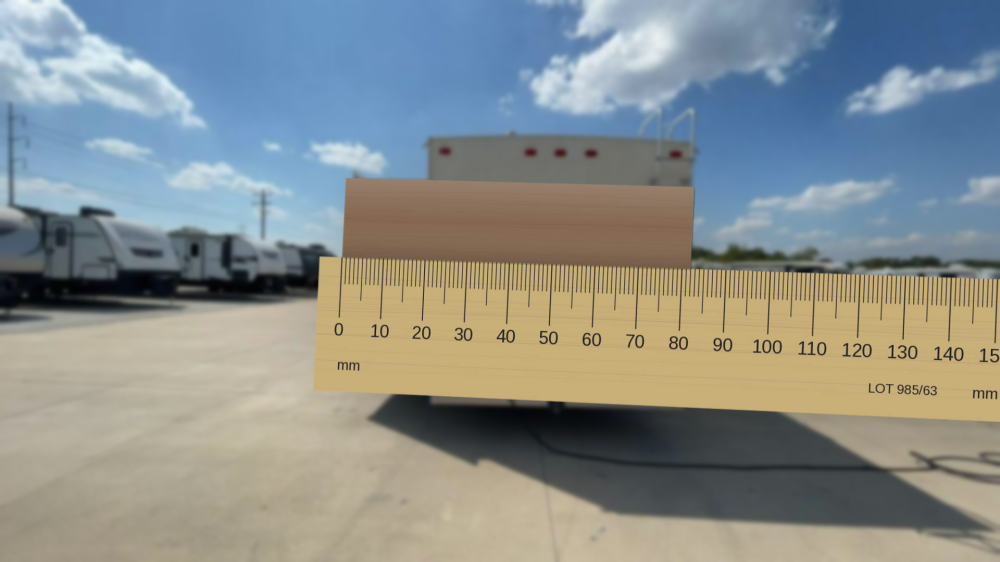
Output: 82 mm
